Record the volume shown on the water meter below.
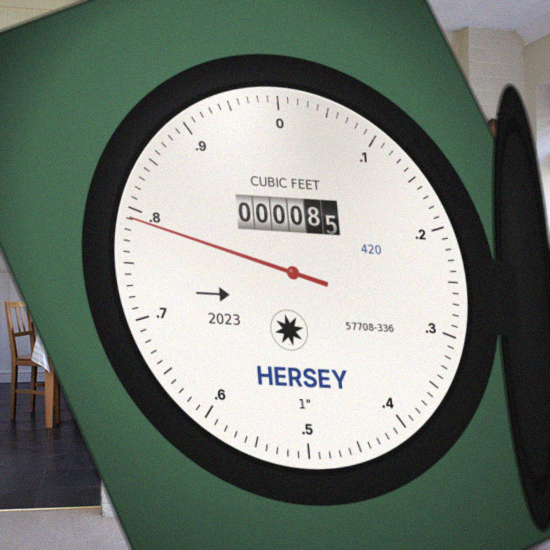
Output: 84.79 ft³
